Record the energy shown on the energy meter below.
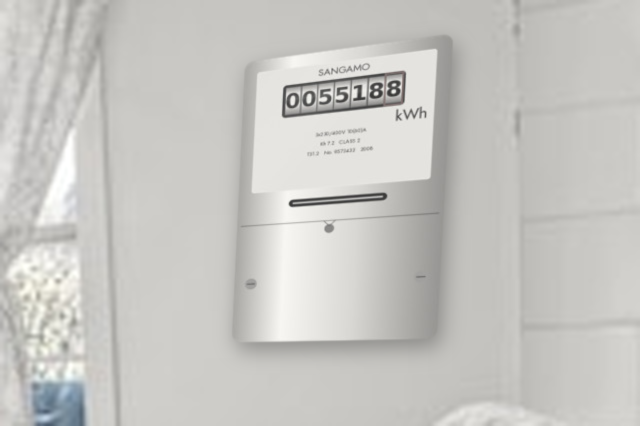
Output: 5518.8 kWh
